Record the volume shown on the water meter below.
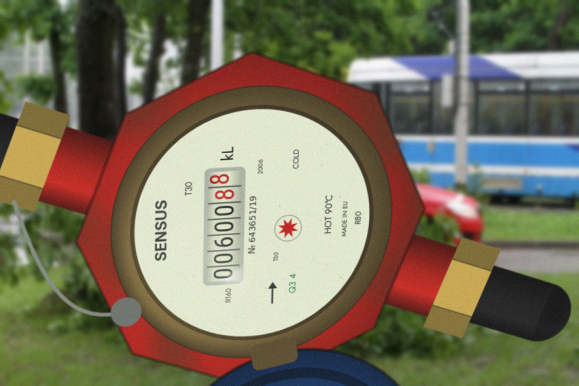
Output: 600.88 kL
